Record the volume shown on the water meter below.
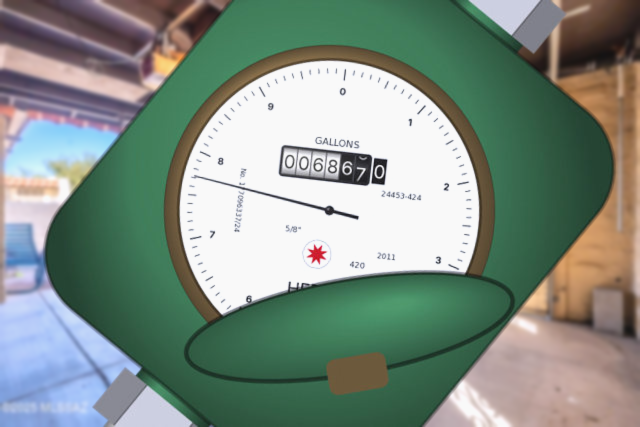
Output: 68667.7 gal
